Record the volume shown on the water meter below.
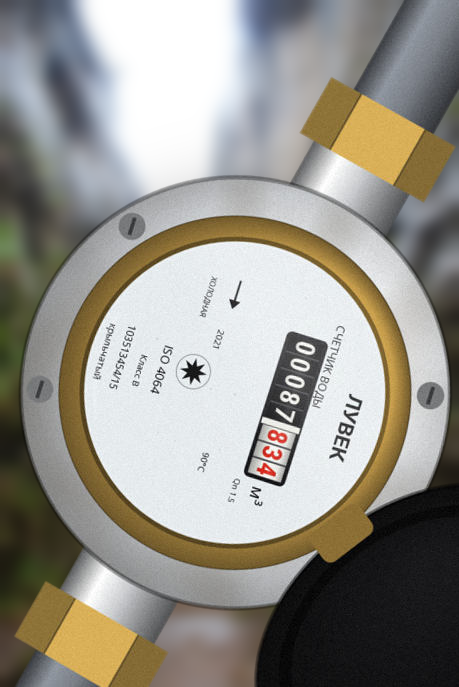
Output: 87.834 m³
